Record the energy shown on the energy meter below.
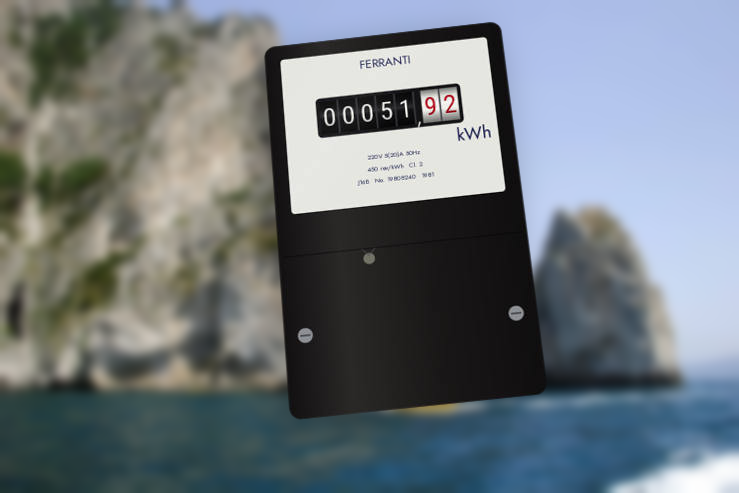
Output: 51.92 kWh
